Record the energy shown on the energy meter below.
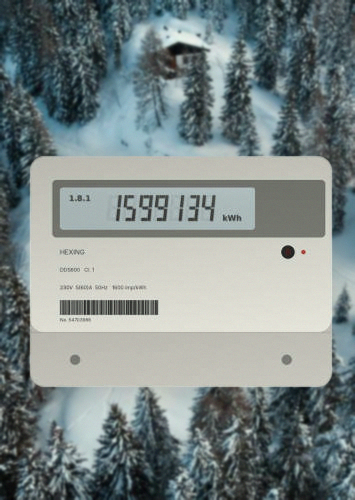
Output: 1599134 kWh
